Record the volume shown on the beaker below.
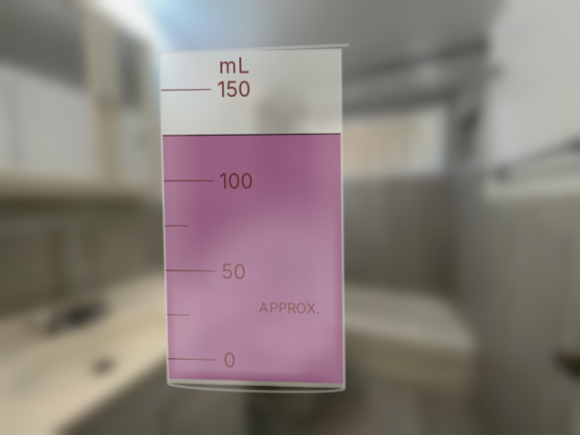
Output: 125 mL
